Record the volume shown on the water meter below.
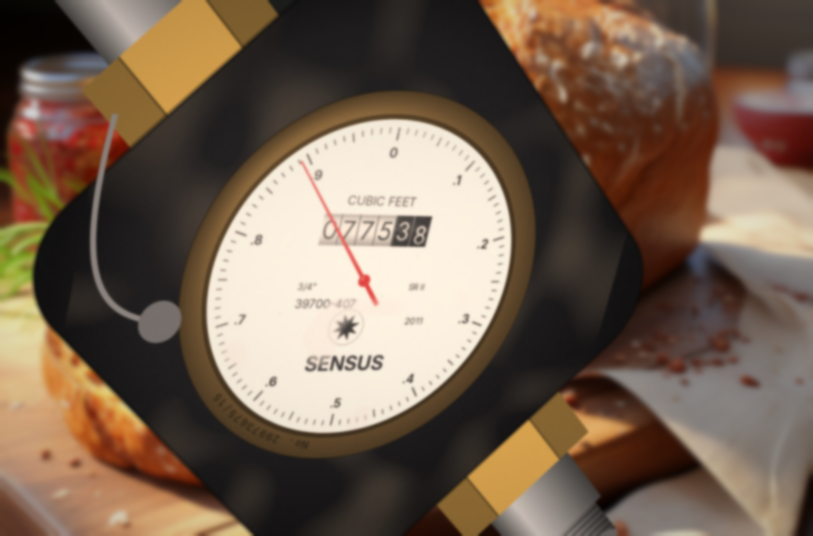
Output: 77537.89 ft³
